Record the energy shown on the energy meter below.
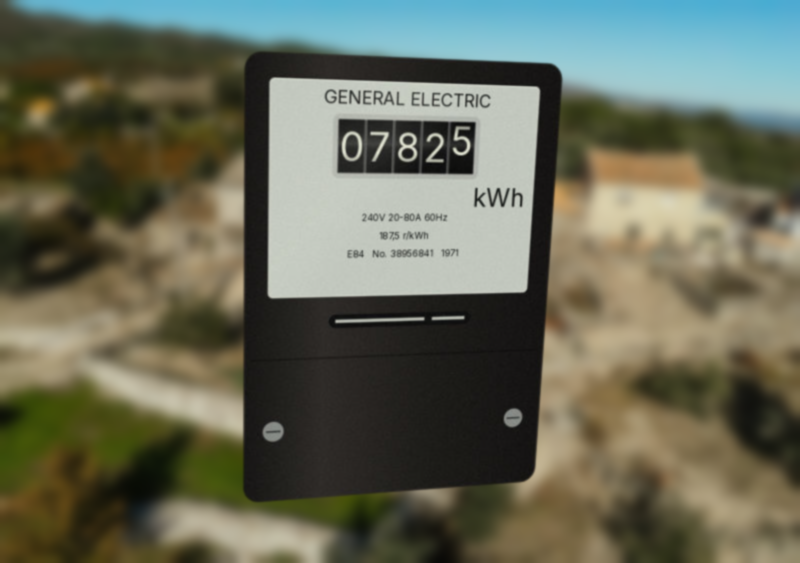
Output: 7825 kWh
